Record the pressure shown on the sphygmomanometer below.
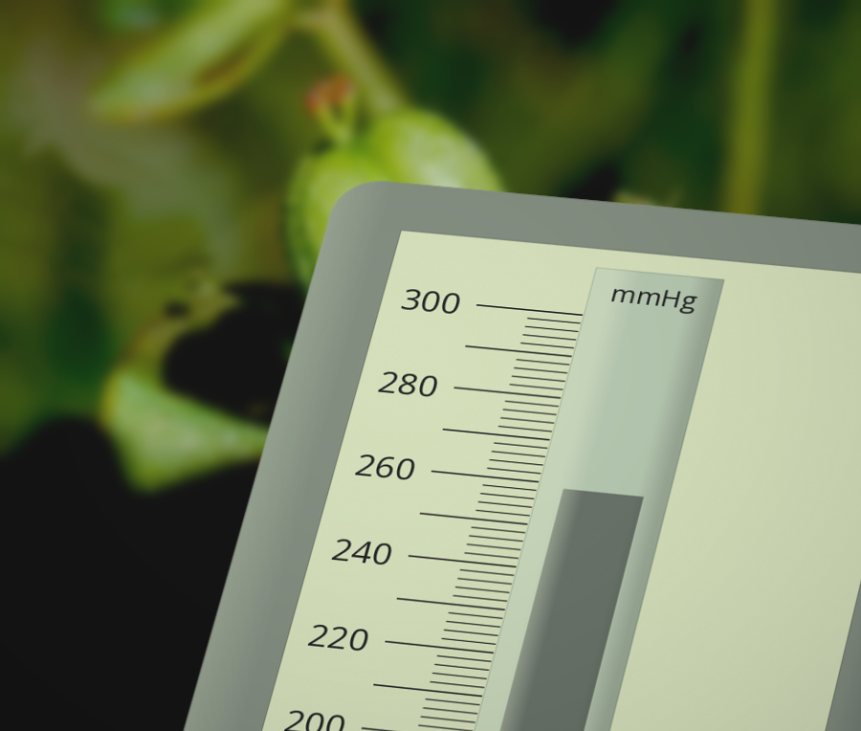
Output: 259 mmHg
